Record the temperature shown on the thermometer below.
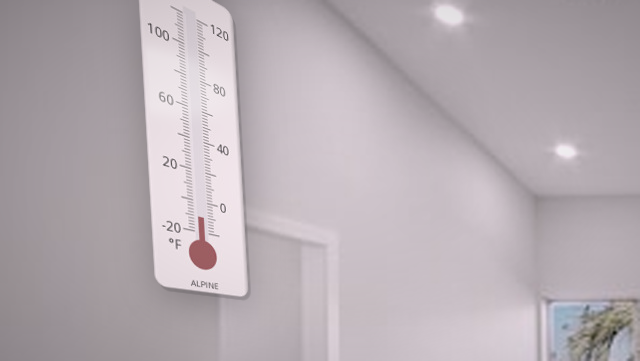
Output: -10 °F
